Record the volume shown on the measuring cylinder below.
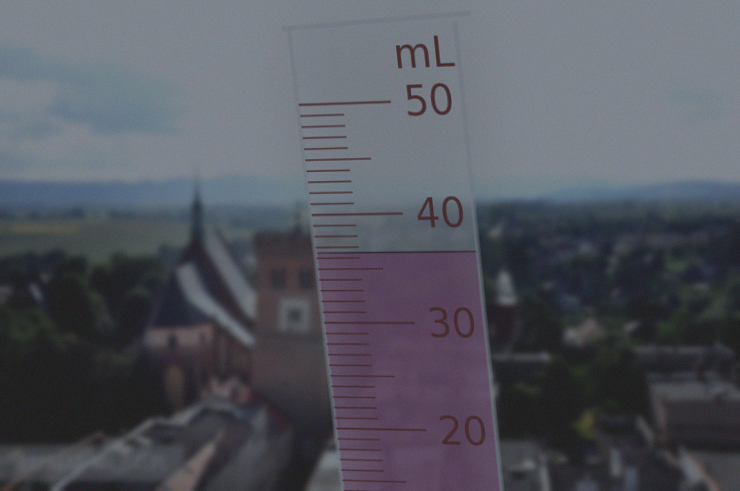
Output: 36.5 mL
